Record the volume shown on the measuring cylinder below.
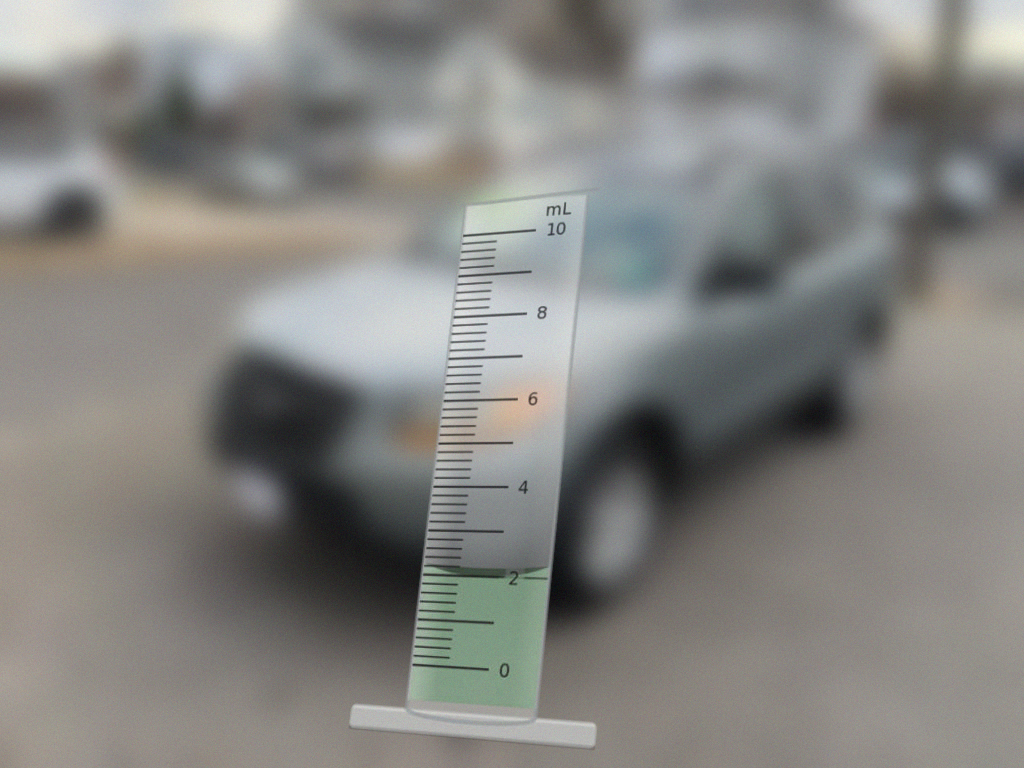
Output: 2 mL
